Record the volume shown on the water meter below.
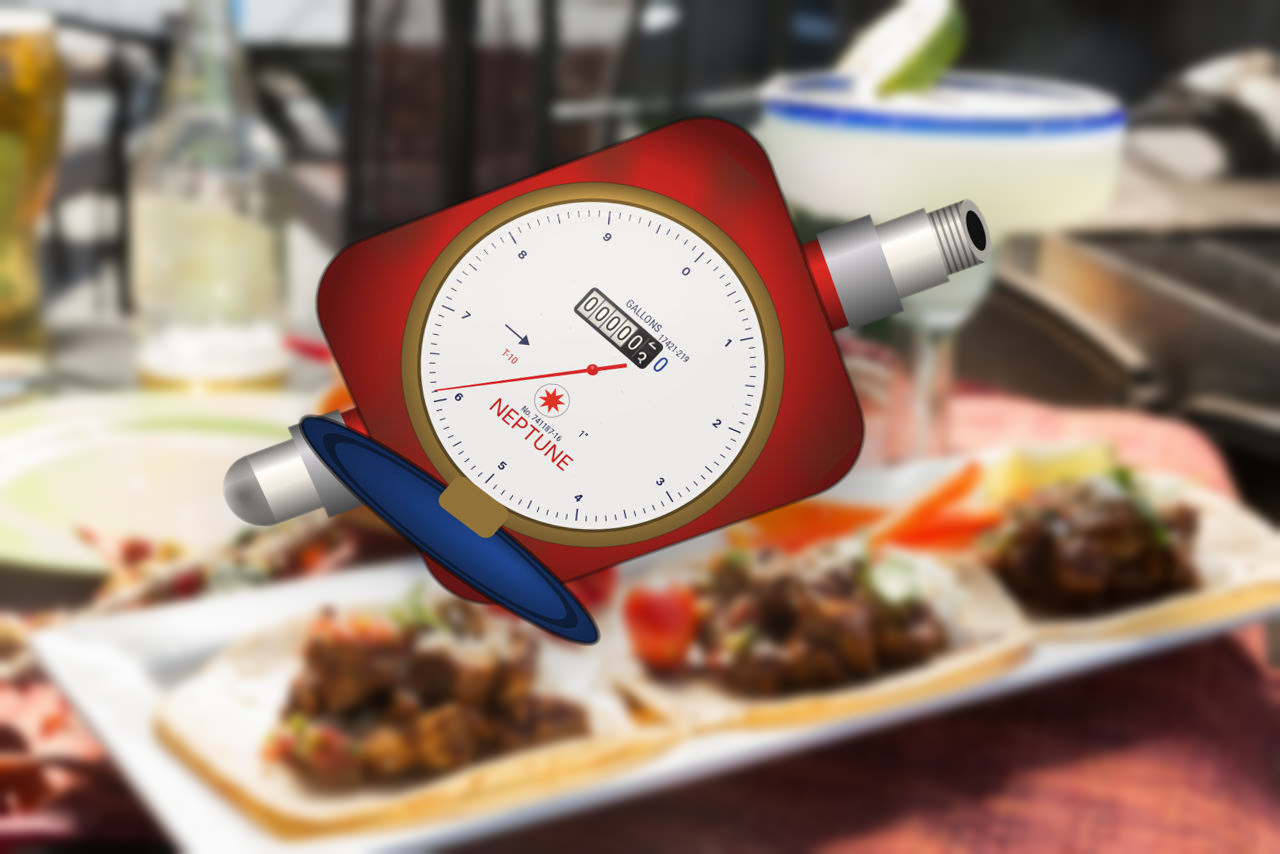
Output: 26.1 gal
